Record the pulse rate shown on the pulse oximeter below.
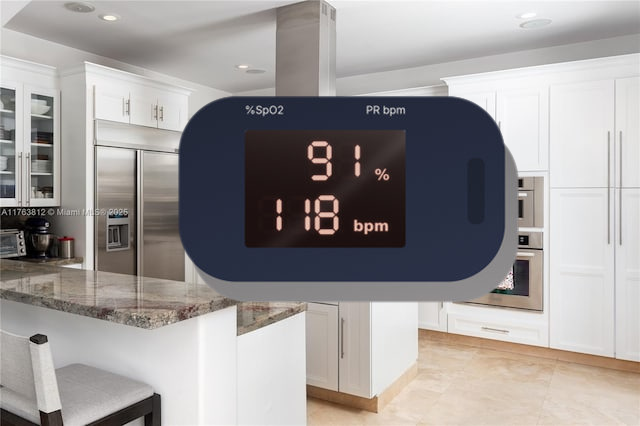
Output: 118 bpm
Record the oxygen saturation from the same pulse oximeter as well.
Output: 91 %
